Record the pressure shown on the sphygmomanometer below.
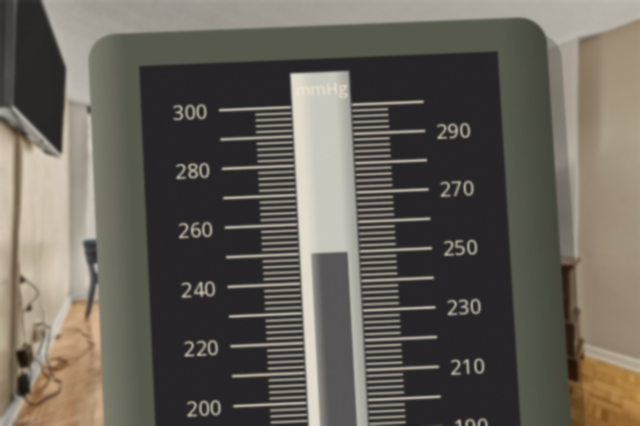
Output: 250 mmHg
